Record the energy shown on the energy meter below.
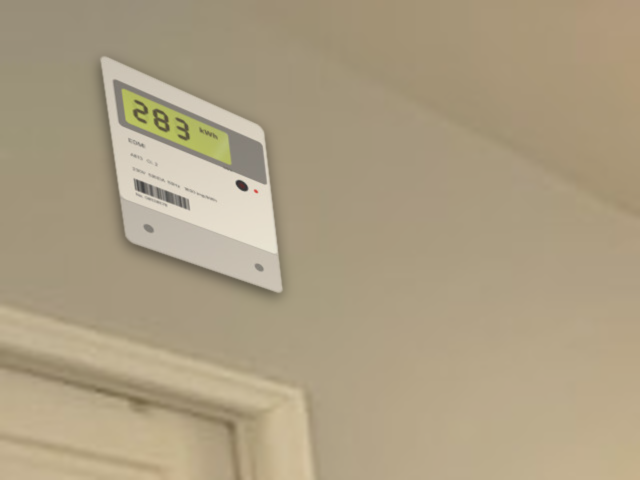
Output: 283 kWh
